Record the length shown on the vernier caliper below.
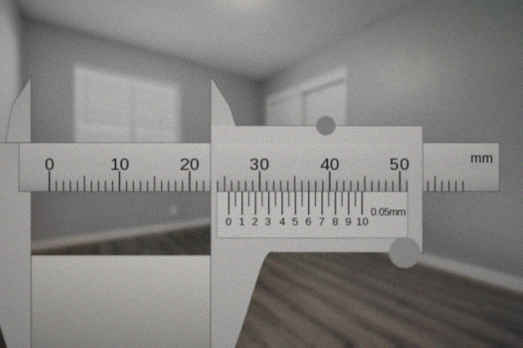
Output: 25.6 mm
